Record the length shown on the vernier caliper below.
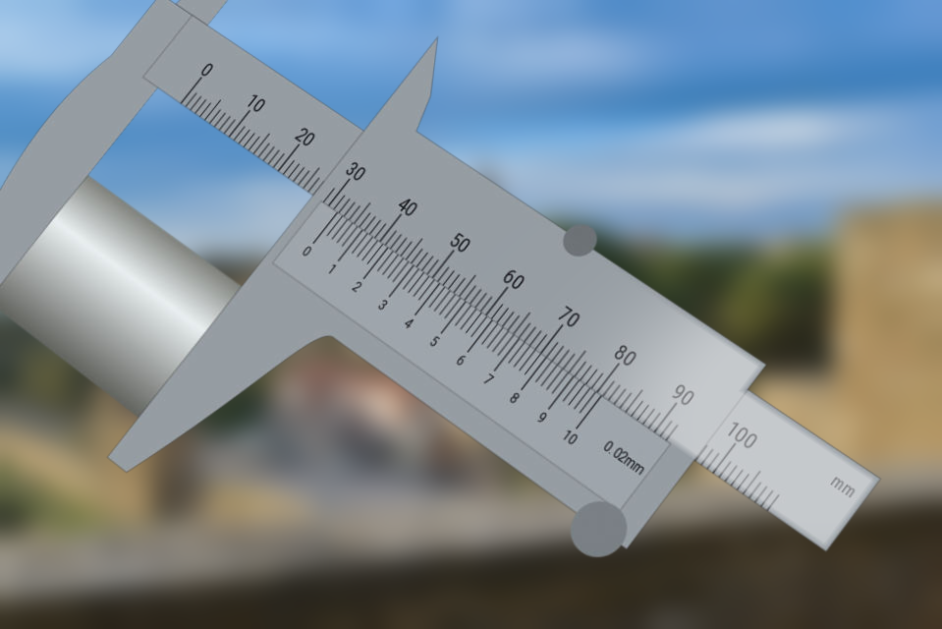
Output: 31.8 mm
